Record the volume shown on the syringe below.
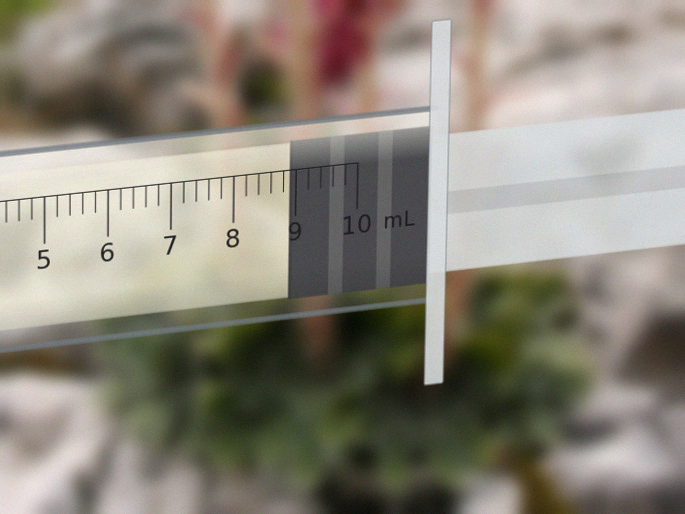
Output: 8.9 mL
